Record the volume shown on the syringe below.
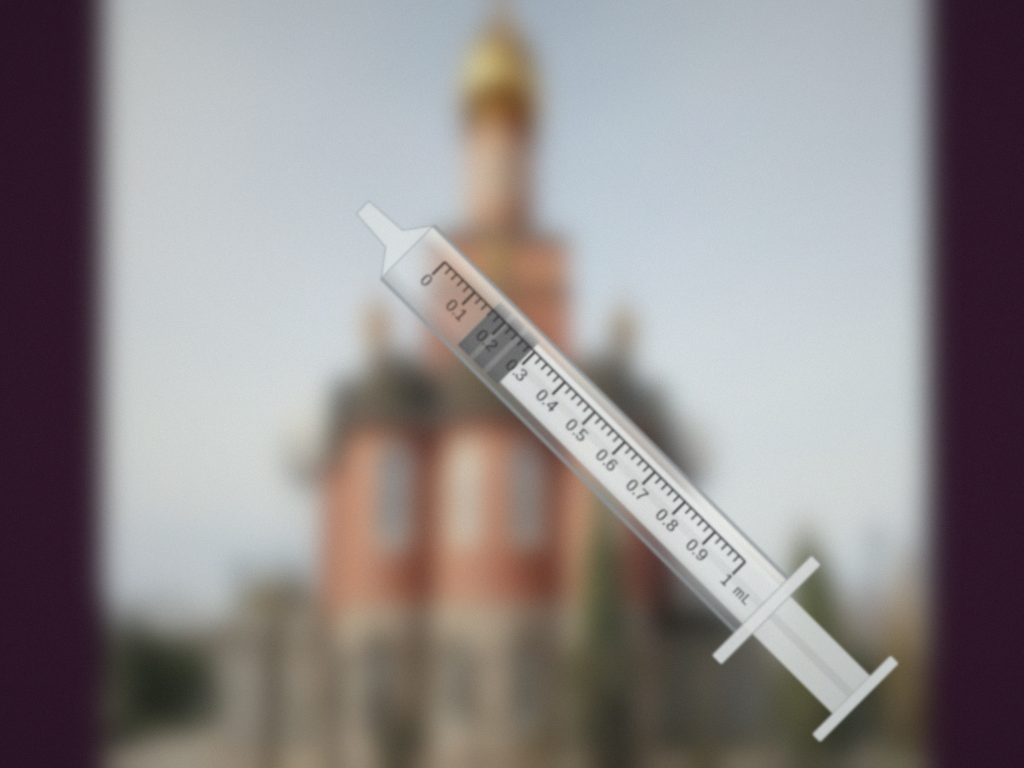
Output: 0.16 mL
